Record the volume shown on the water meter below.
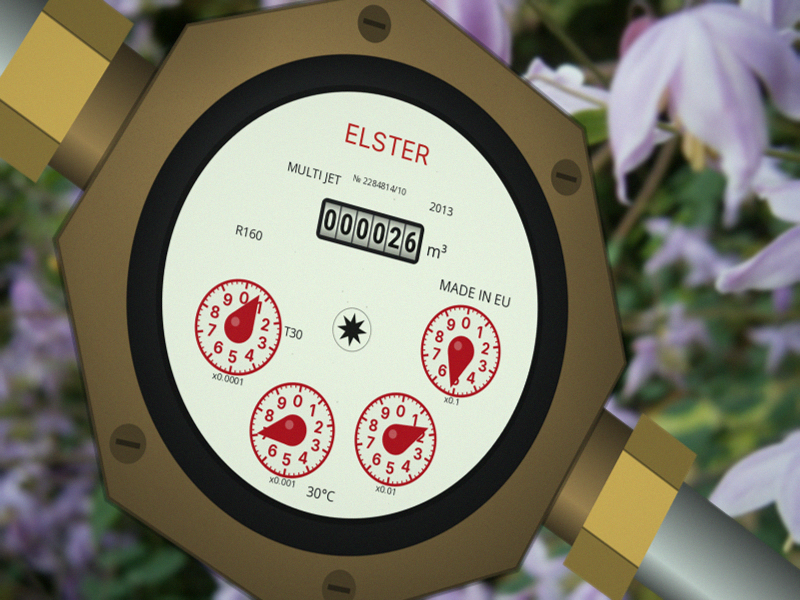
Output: 26.5170 m³
